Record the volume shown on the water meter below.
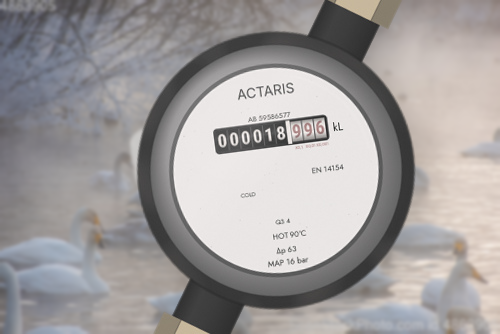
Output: 18.996 kL
